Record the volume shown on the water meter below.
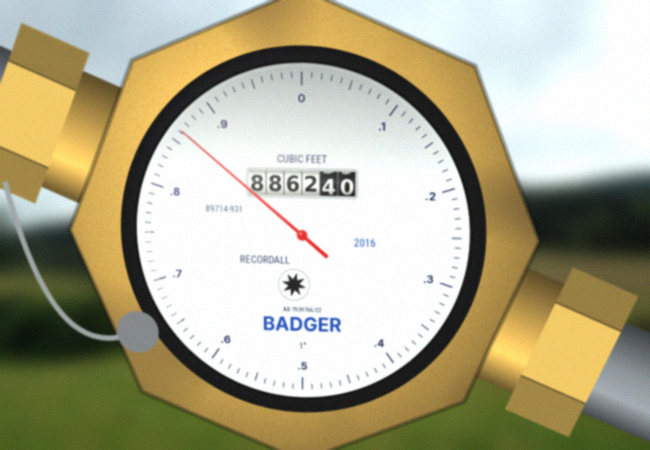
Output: 886239.86 ft³
